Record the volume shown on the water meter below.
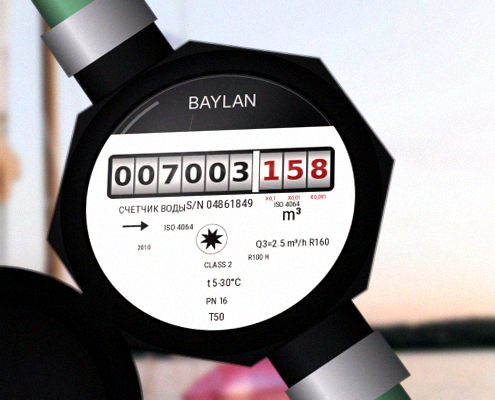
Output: 7003.158 m³
